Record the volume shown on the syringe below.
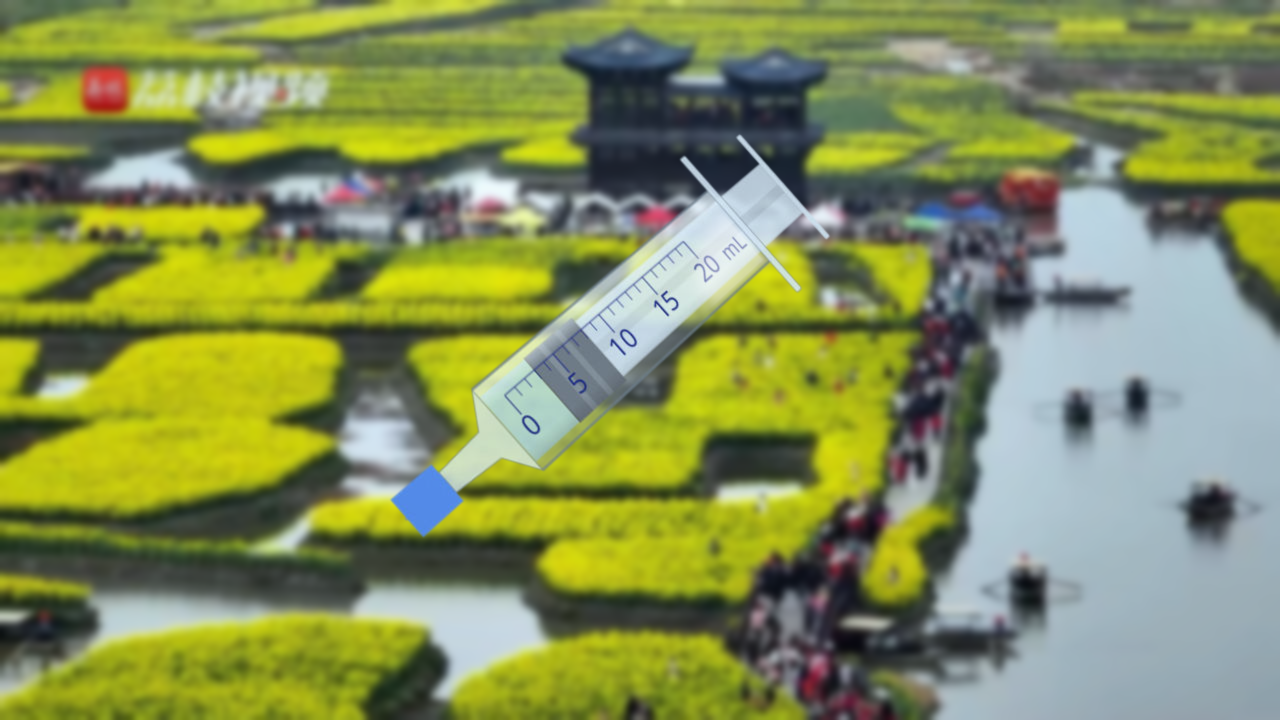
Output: 3 mL
